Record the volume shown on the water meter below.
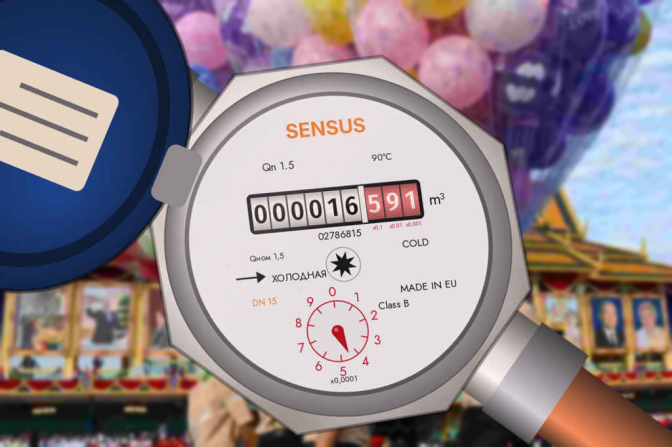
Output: 16.5914 m³
